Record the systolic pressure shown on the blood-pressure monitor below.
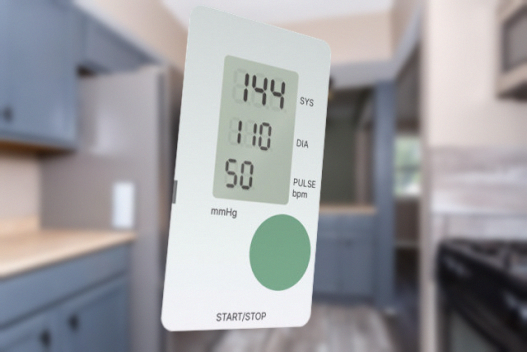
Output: 144 mmHg
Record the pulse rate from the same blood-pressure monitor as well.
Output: 50 bpm
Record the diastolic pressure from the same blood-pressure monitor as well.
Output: 110 mmHg
